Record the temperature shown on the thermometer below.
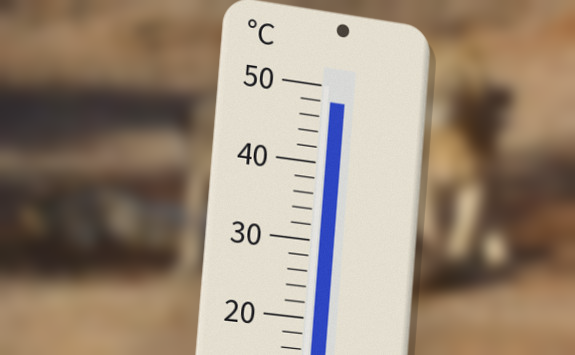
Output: 48 °C
